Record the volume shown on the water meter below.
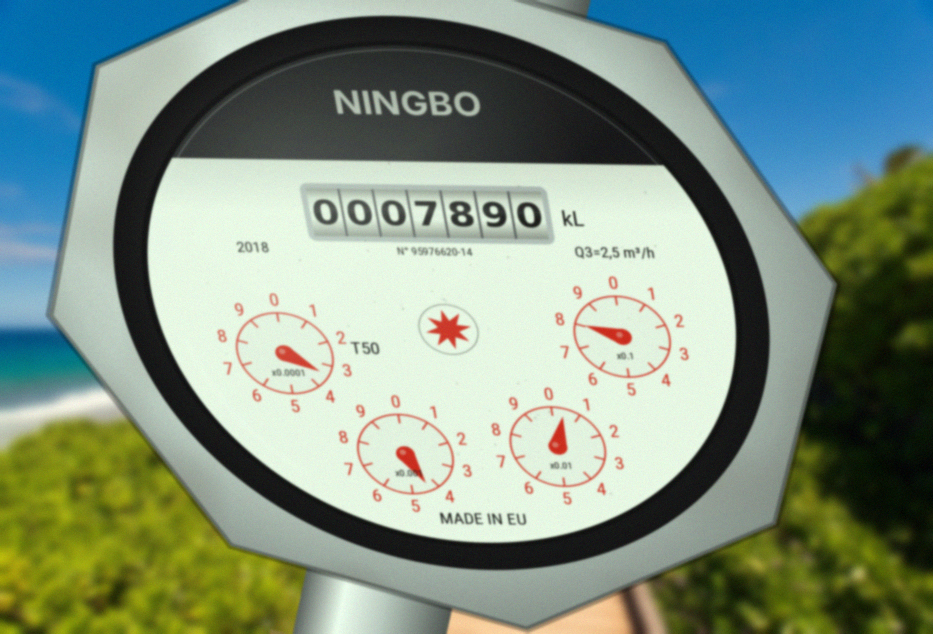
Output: 7890.8043 kL
